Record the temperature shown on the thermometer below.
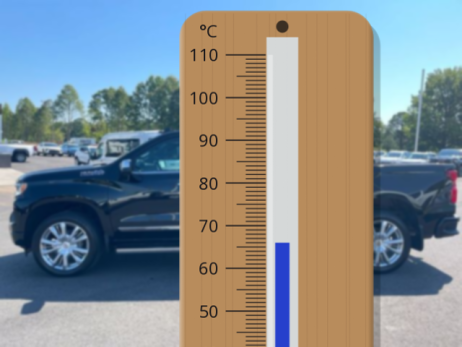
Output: 66 °C
